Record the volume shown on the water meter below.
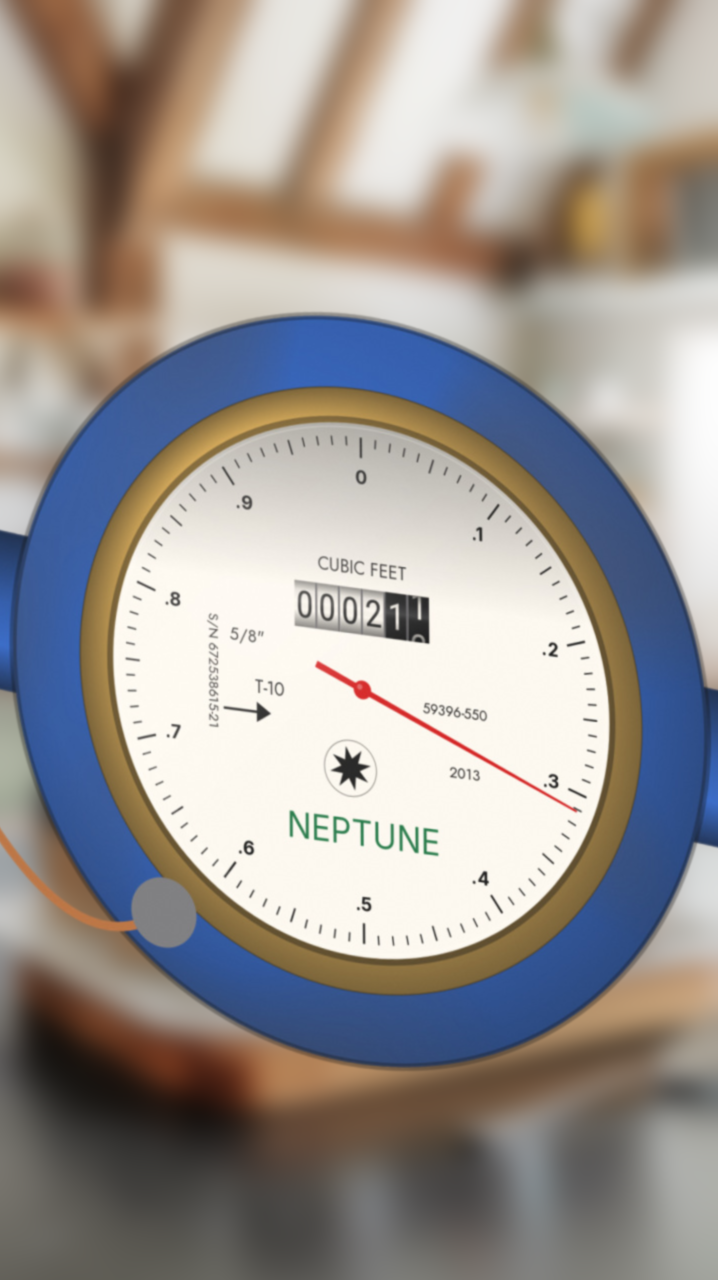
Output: 211.31 ft³
